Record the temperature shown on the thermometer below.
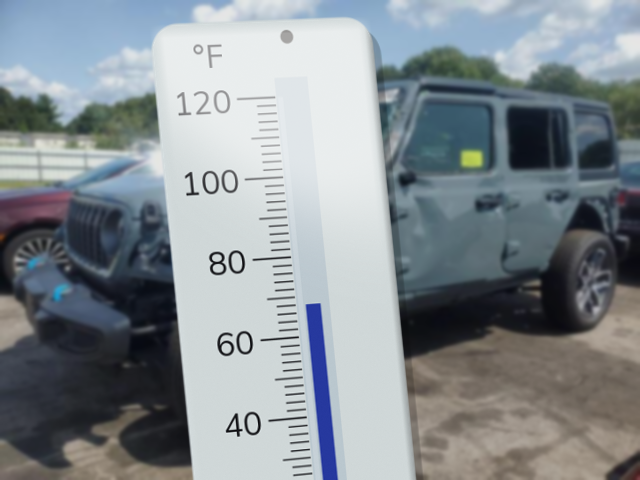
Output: 68 °F
